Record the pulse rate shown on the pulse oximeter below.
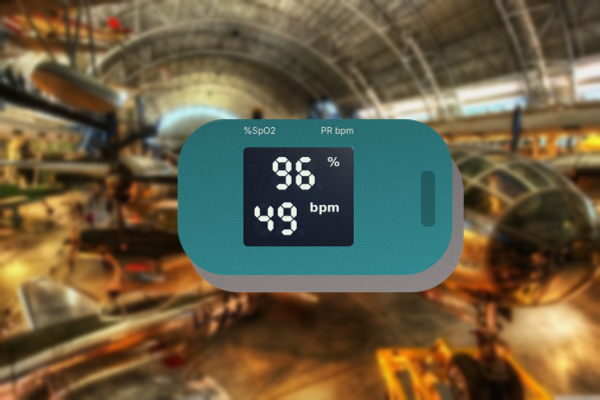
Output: 49 bpm
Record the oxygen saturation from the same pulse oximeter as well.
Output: 96 %
